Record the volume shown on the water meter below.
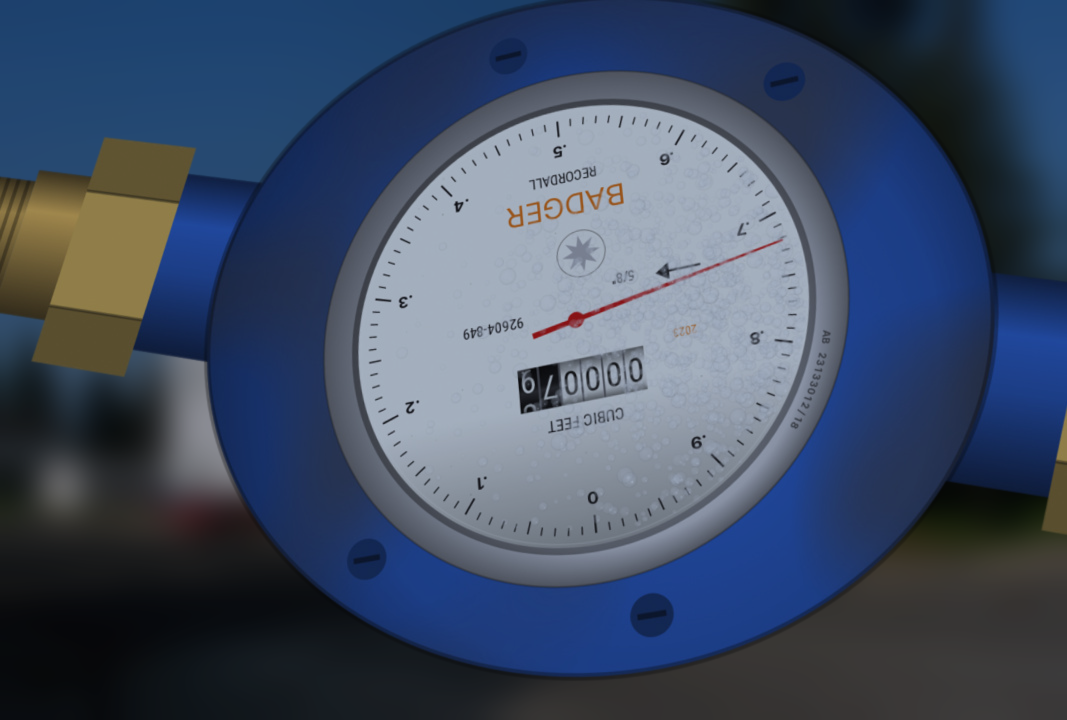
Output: 78.72 ft³
